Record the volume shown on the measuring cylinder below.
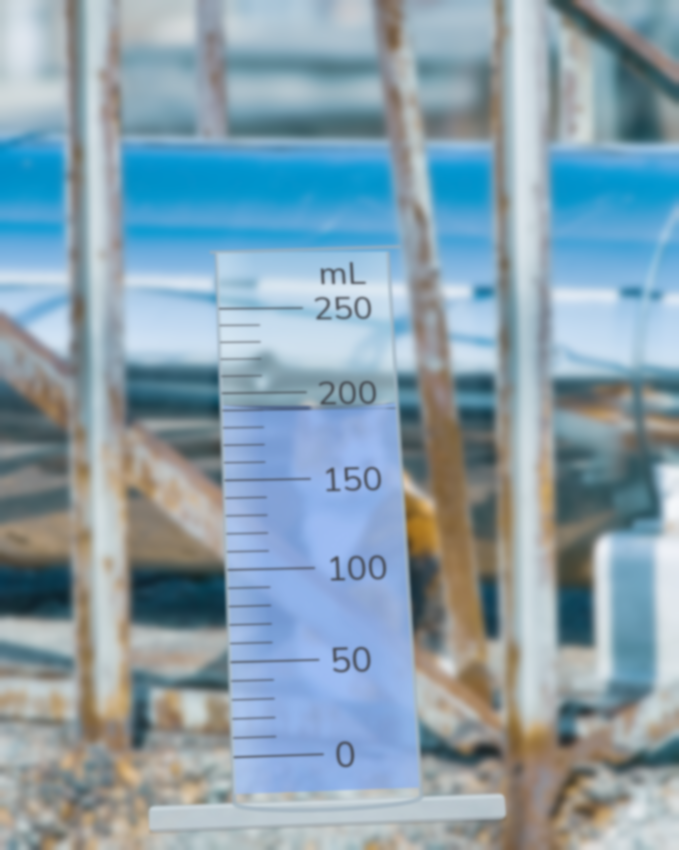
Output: 190 mL
